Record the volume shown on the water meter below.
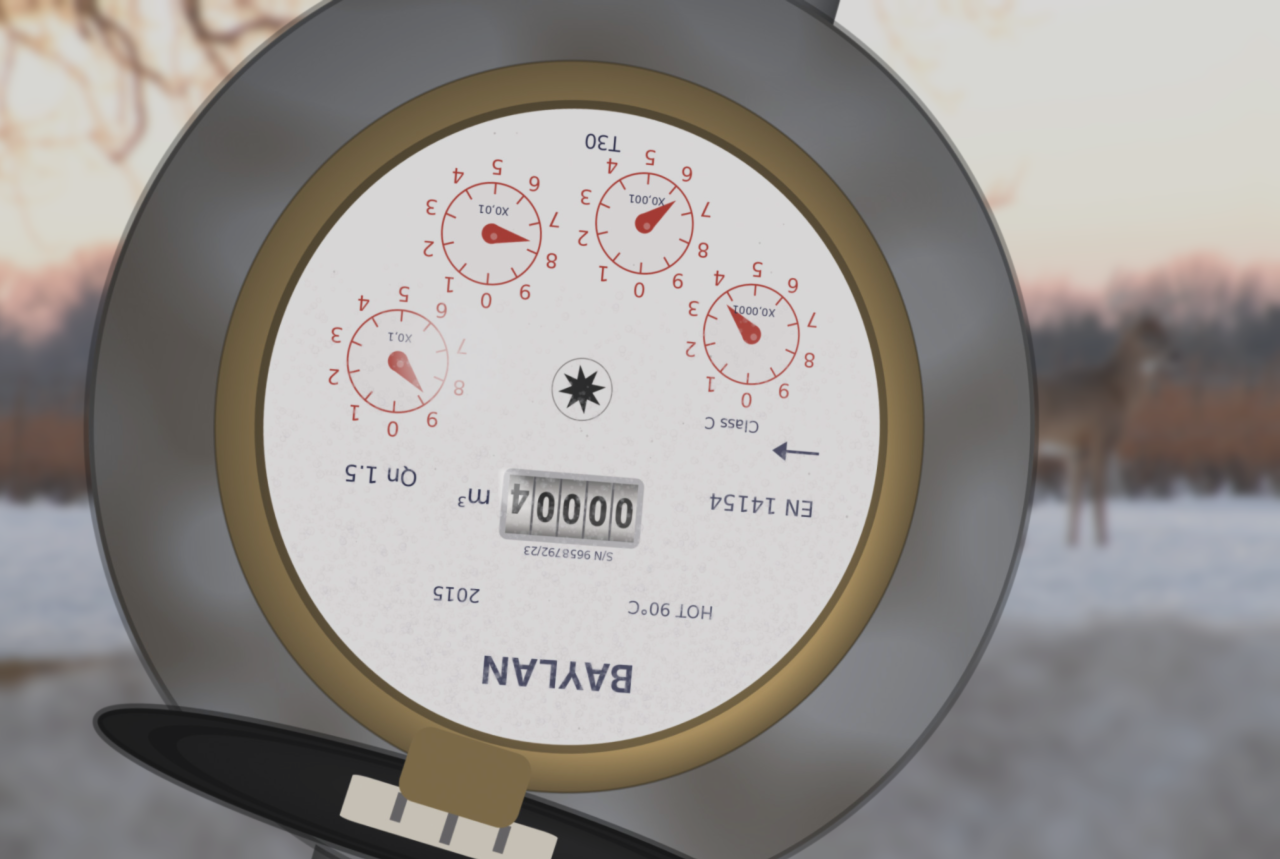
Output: 3.8763 m³
